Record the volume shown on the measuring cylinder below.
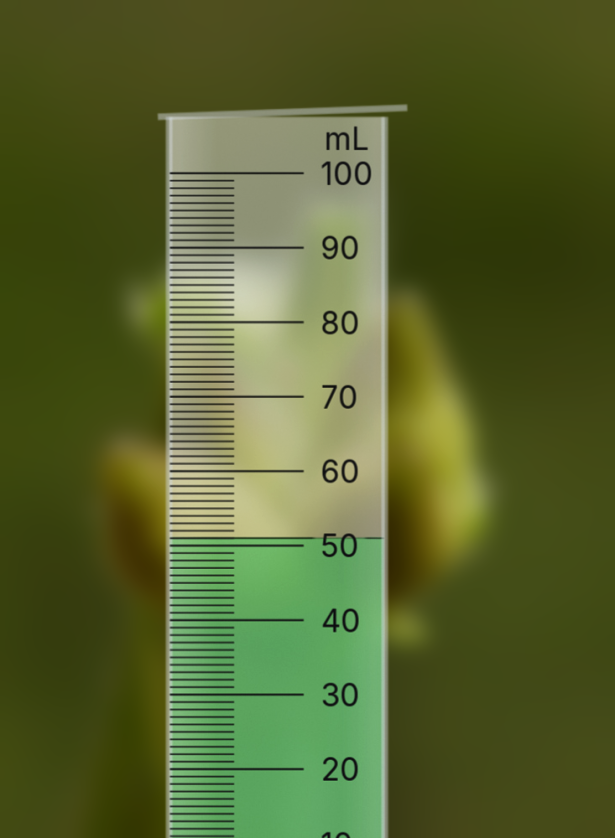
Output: 51 mL
